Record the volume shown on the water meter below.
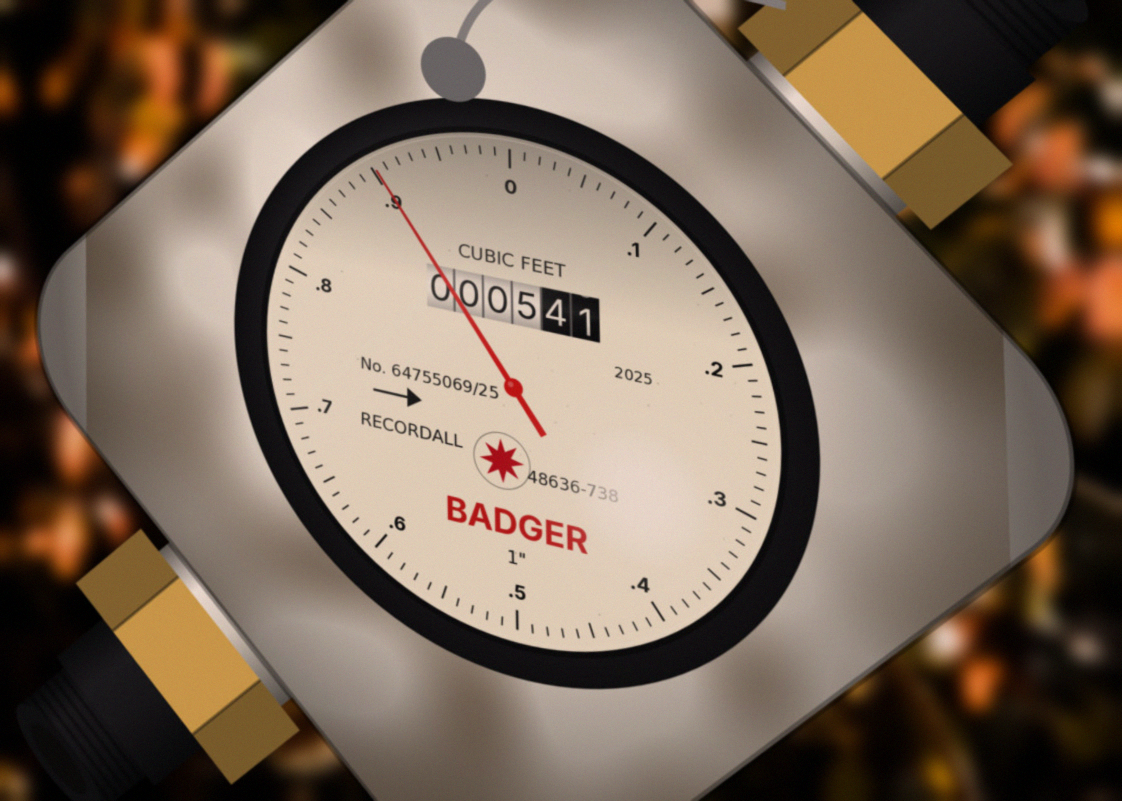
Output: 540.90 ft³
